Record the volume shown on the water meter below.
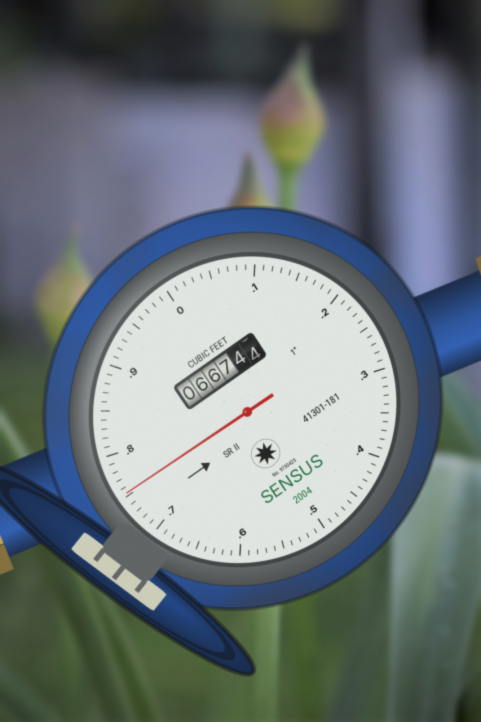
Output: 66743.75 ft³
